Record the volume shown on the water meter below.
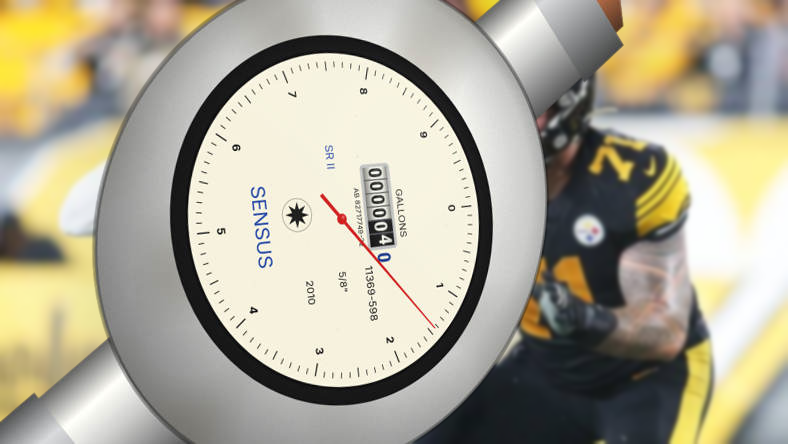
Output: 41.4 gal
